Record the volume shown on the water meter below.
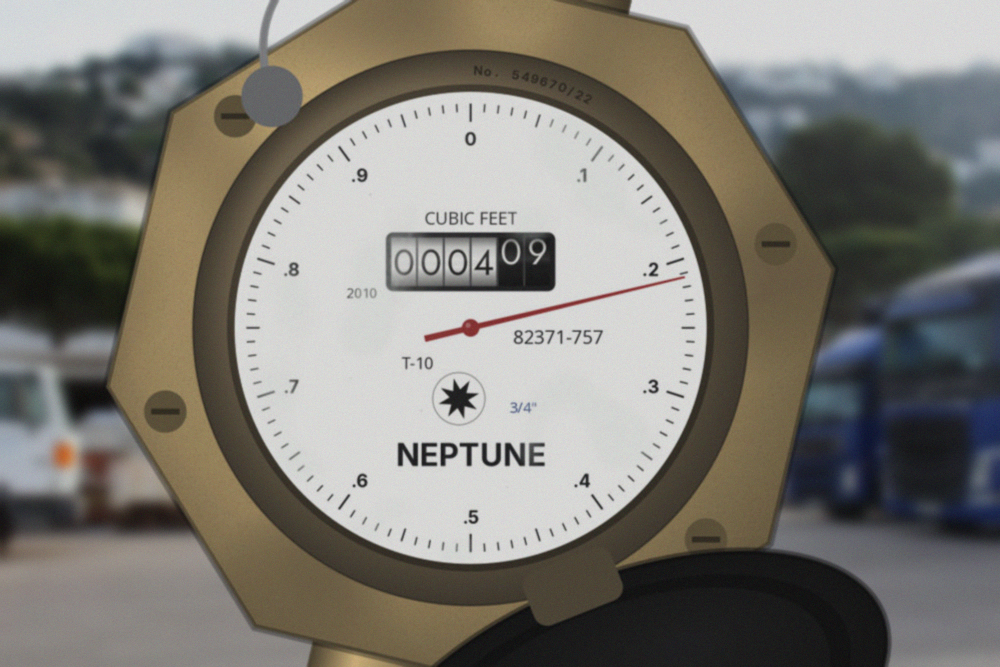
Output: 409.21 ft³
